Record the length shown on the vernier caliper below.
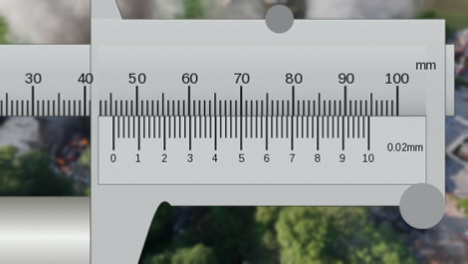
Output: 45.5 mm
